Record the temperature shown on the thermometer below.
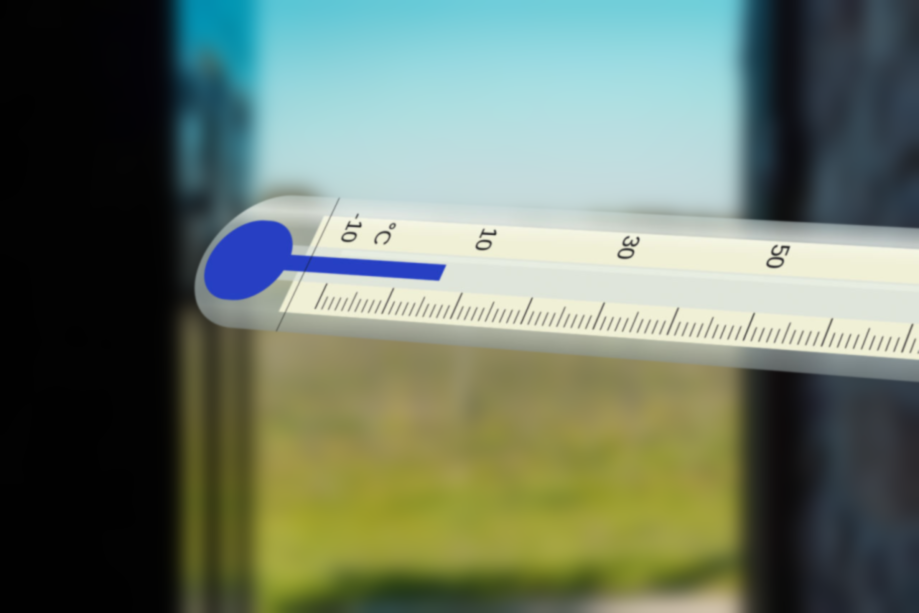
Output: 6 °C
